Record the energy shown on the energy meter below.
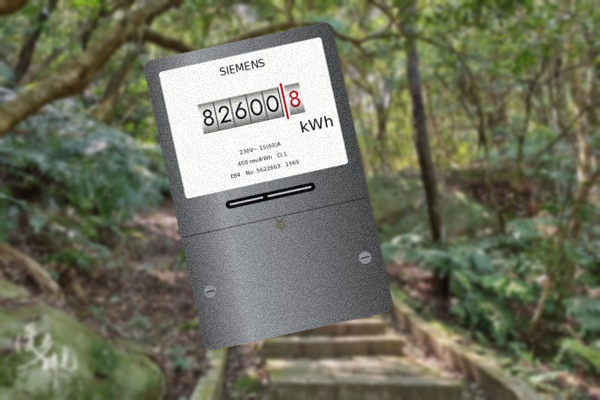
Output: 82600.8 kWh
